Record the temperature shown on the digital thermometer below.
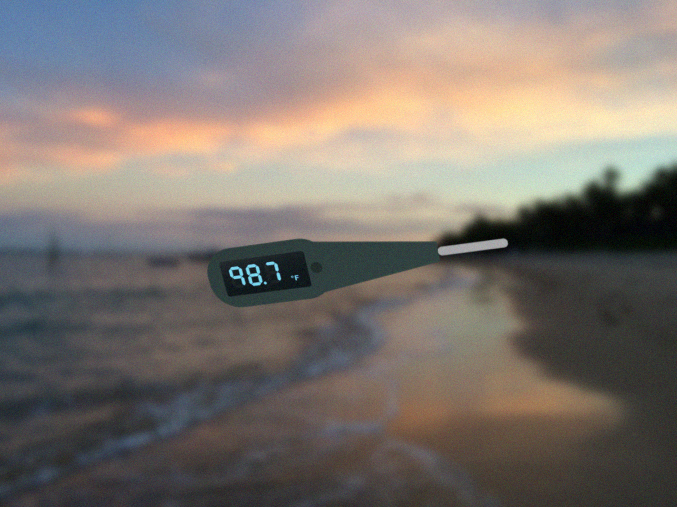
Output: 98.7 °F
